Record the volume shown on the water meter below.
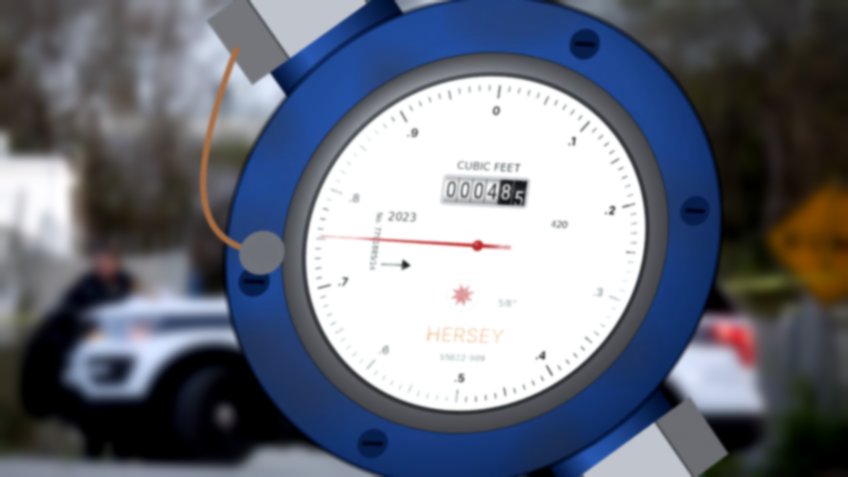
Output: 484.75 ft³
